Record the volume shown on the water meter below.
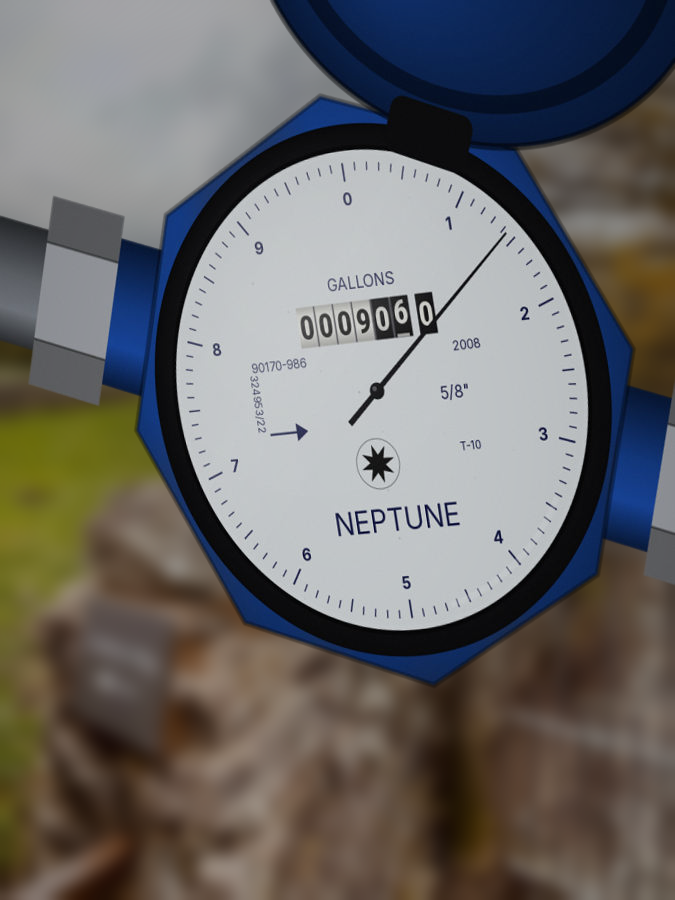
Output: 9061.4 gal
